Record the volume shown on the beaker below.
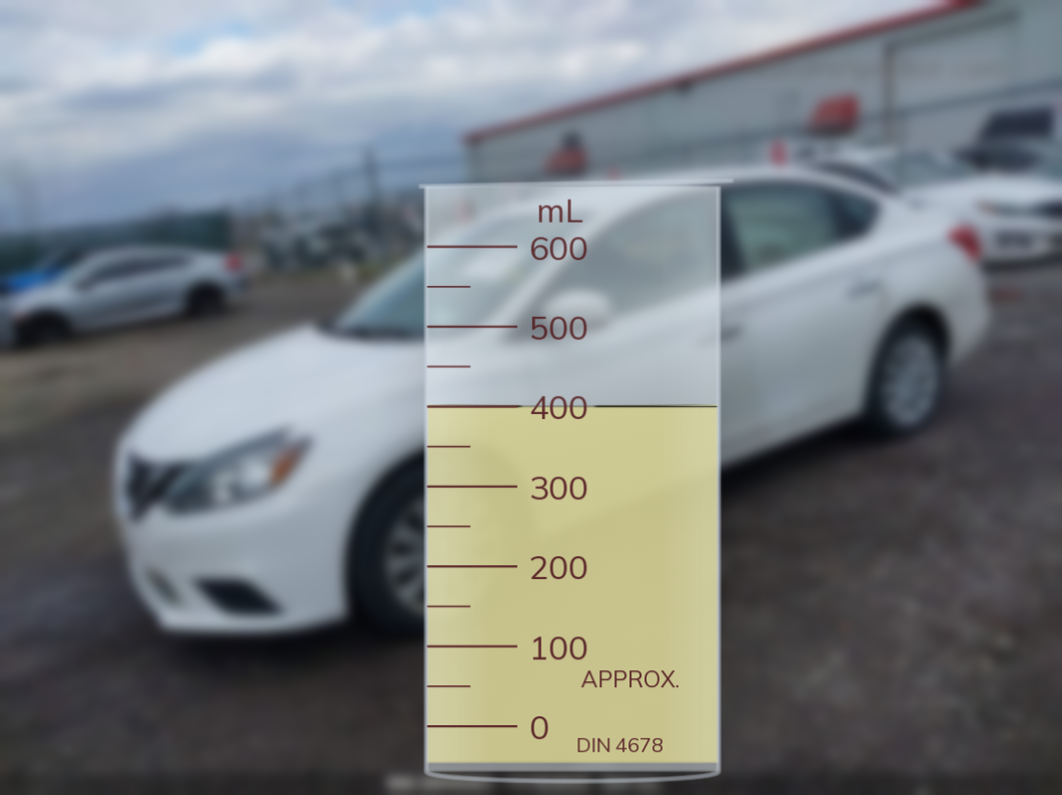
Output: 400 mL
